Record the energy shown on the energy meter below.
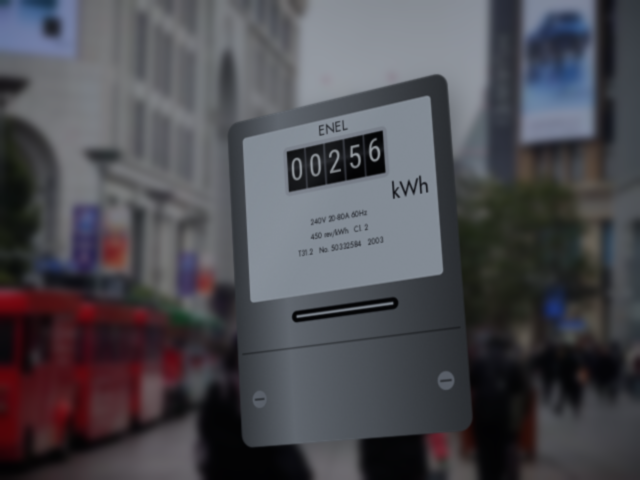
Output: 256 kWh
